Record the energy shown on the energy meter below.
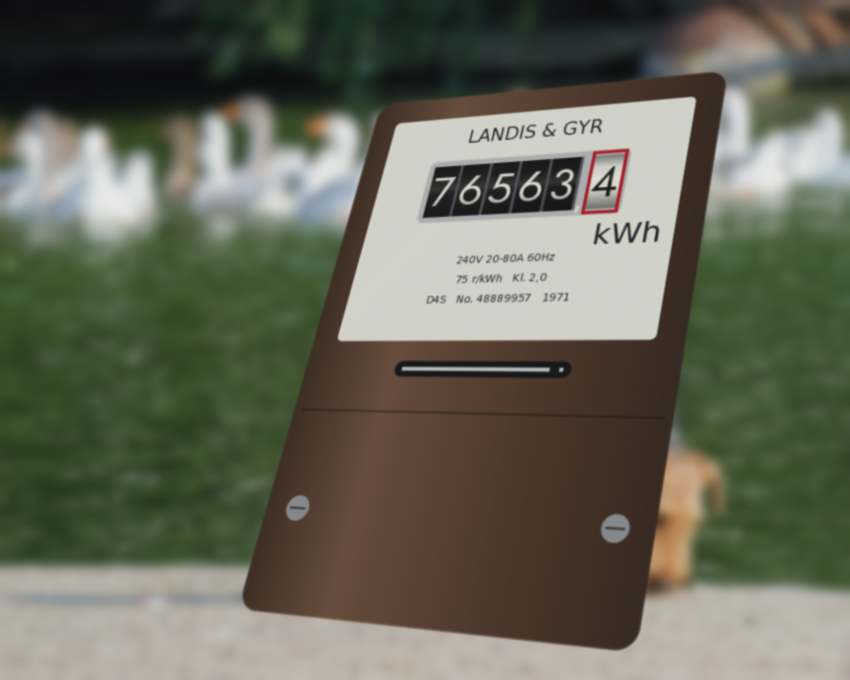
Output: 76563.4 kWh
